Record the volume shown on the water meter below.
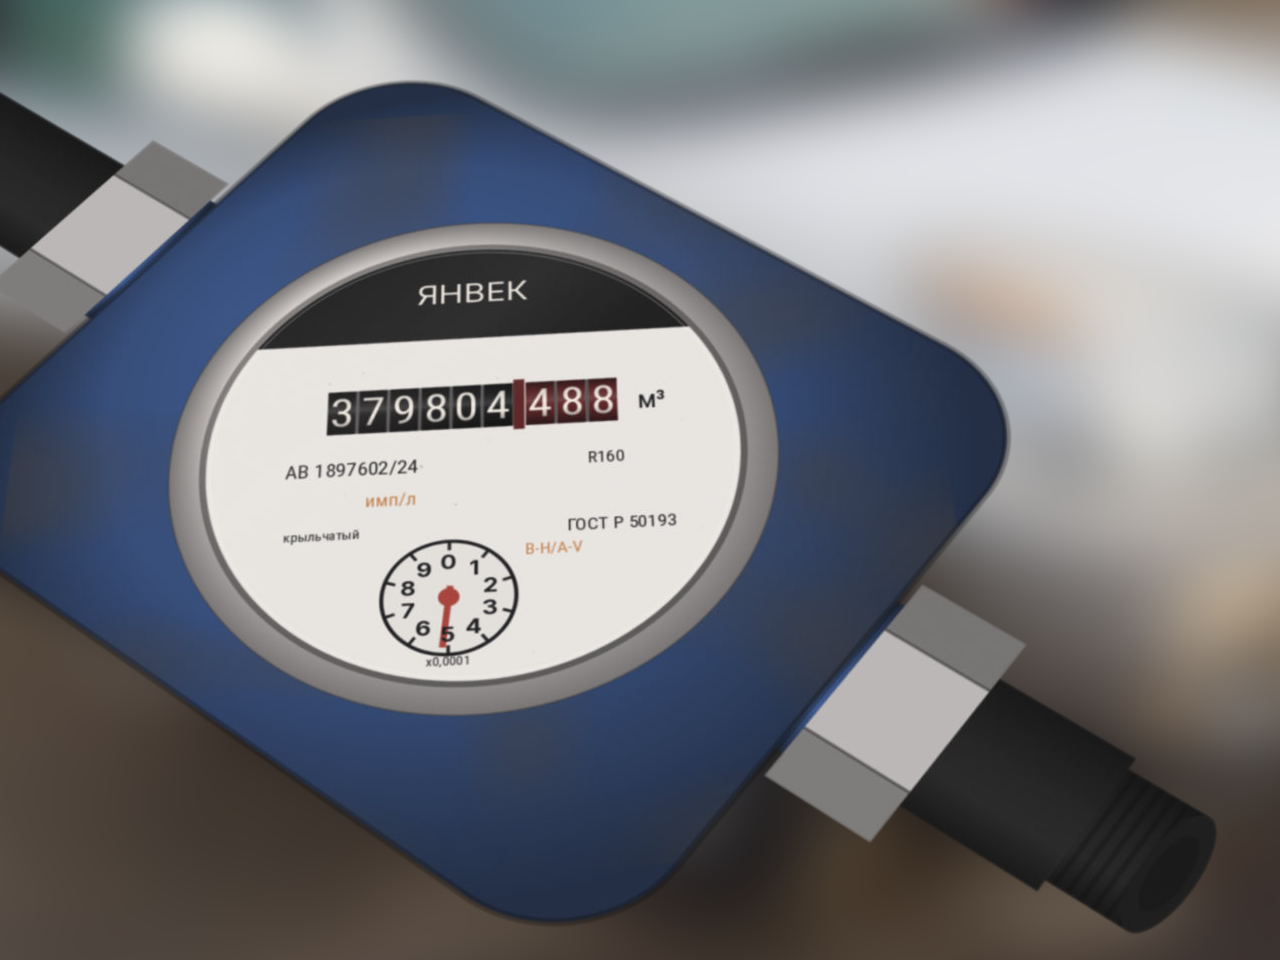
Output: 379804.4885 m³
